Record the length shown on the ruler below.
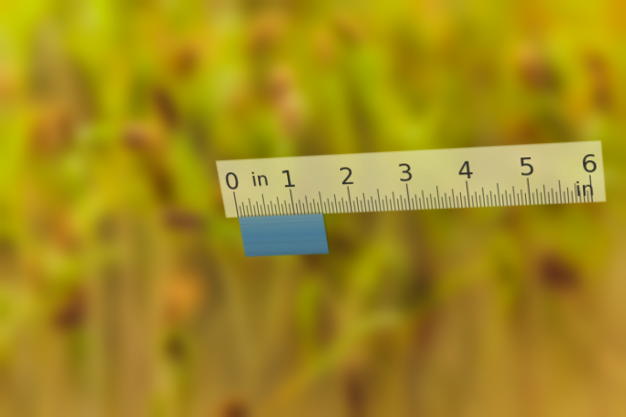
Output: 1.5 in
